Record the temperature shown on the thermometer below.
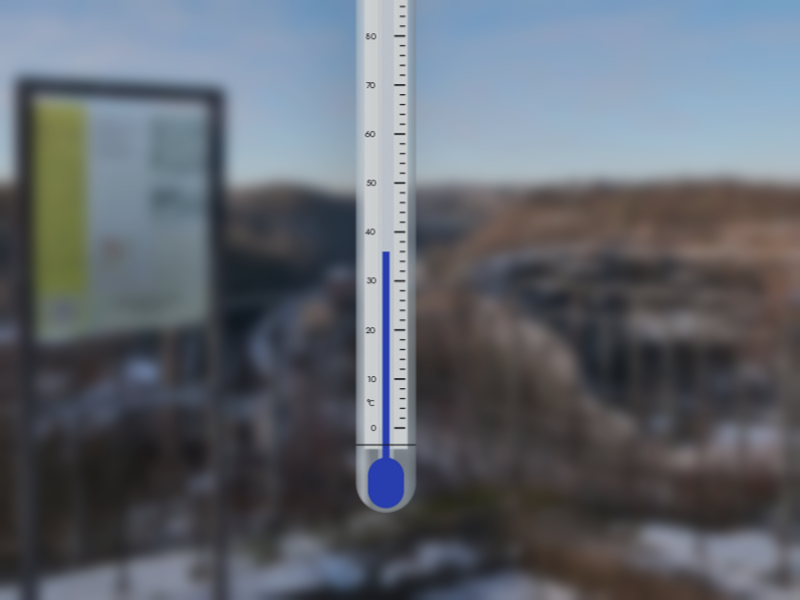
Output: 36 °C
